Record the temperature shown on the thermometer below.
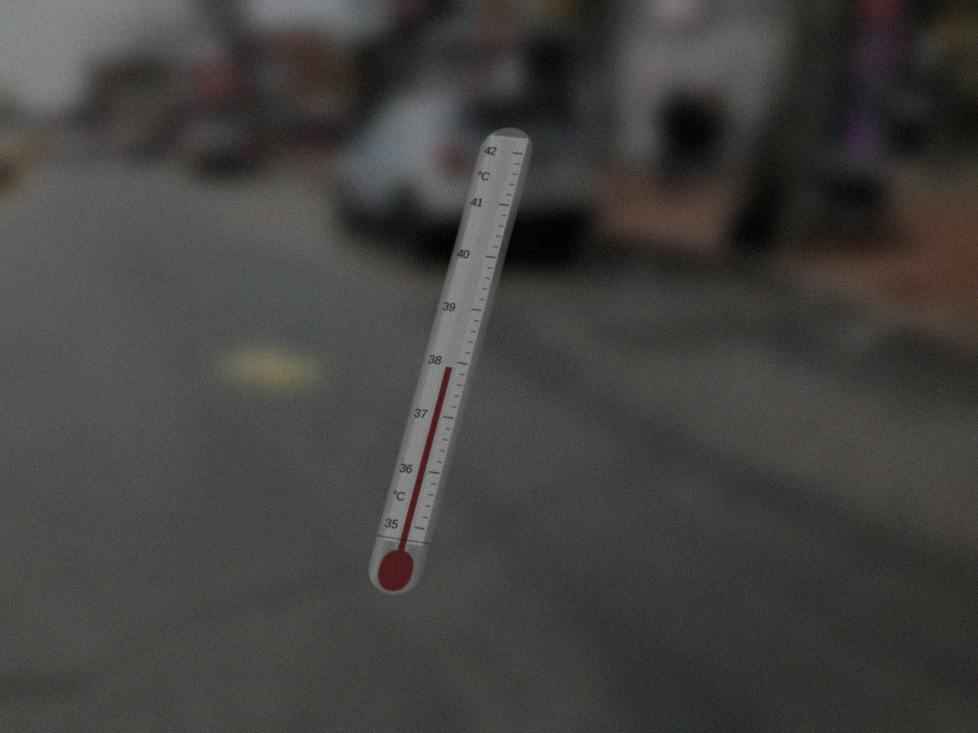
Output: 37.9 °C
